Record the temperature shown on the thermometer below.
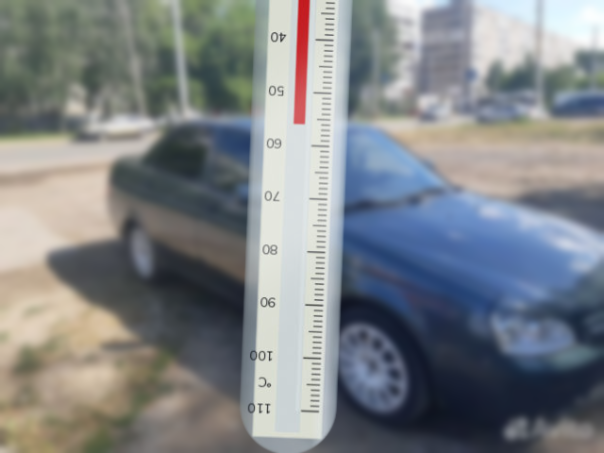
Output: 56 °C
